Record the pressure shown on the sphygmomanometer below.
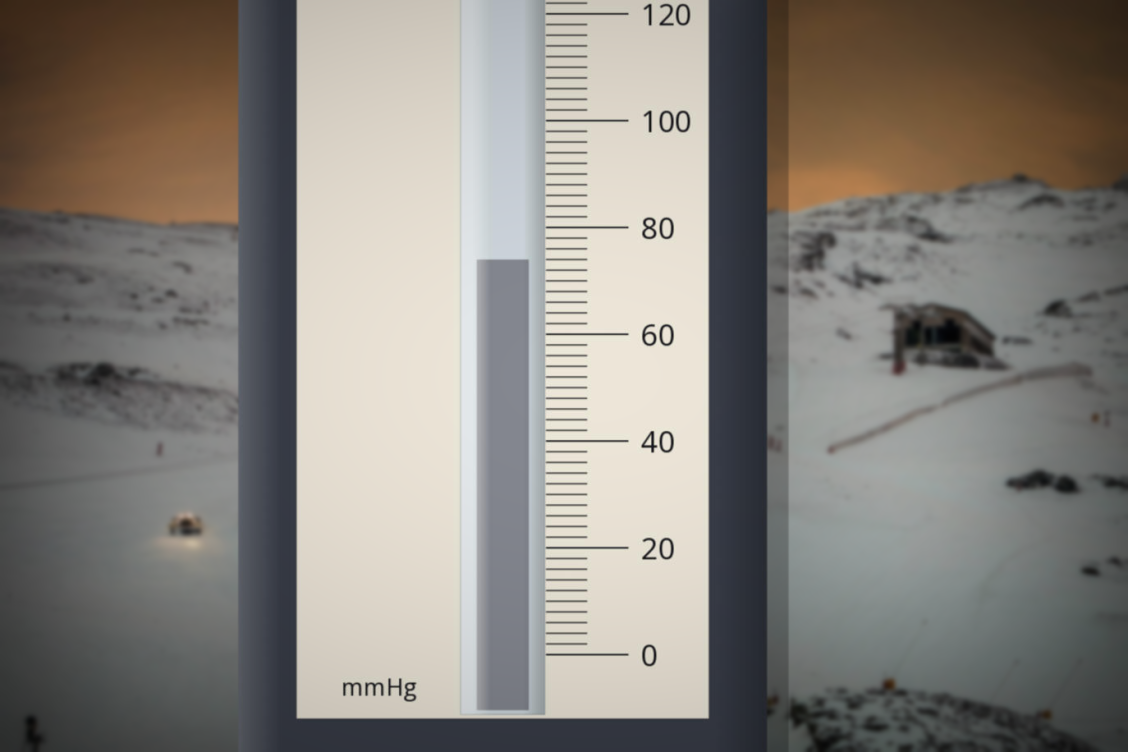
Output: 74 mmHg
